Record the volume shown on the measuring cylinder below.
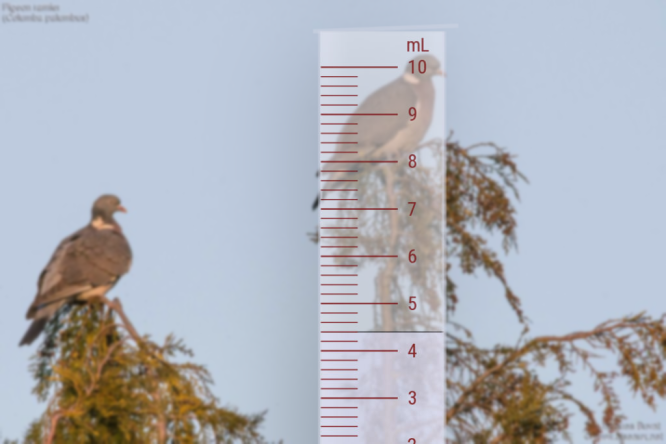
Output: 4.4 mL
